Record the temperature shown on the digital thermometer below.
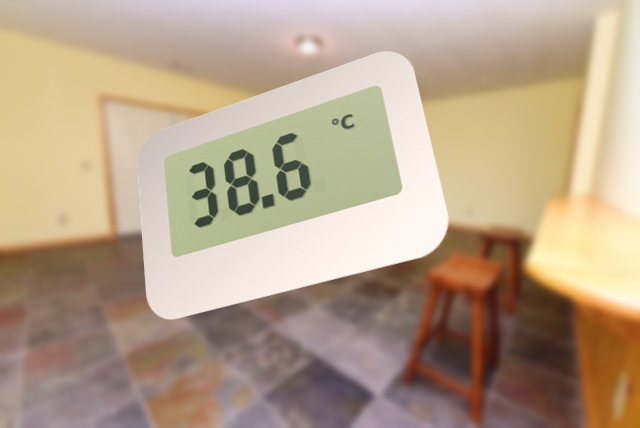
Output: 38.6 °C
